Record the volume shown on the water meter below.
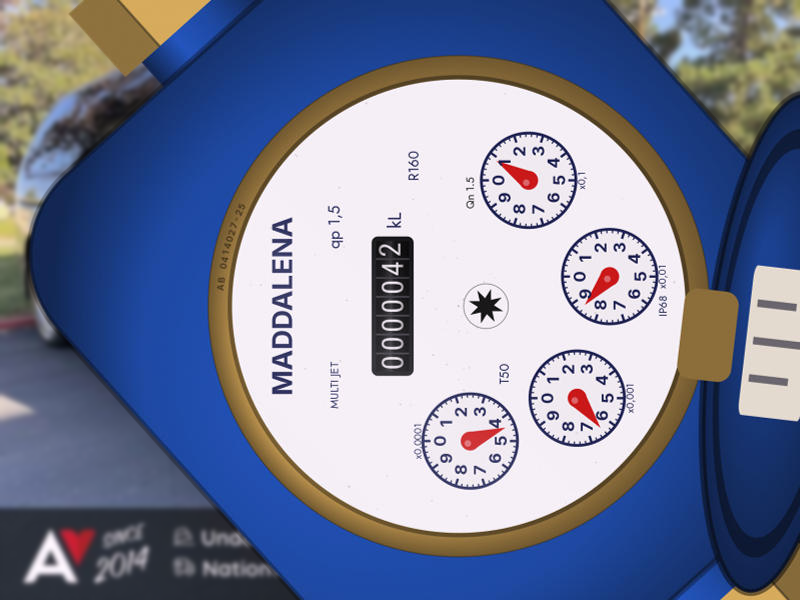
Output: 42.0864 kL
